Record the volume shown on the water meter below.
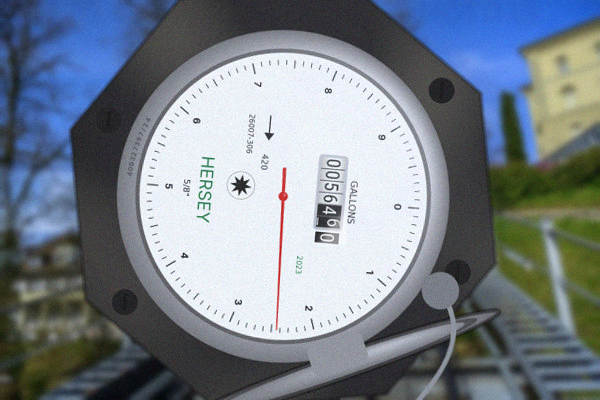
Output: 56462.4 gal
